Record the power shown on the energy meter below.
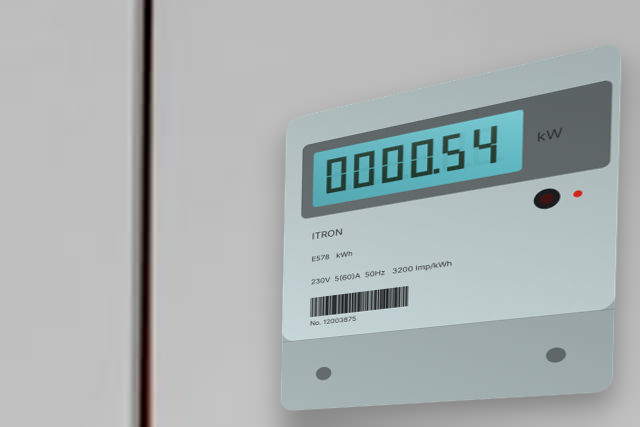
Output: 0.54 kW
